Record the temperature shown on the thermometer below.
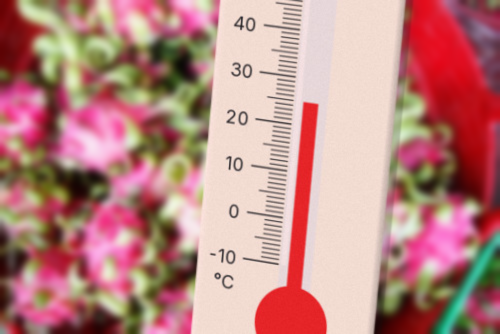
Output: 25 °C
